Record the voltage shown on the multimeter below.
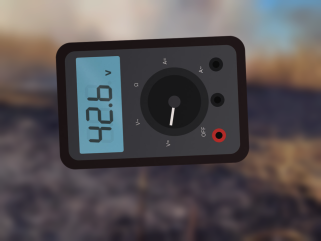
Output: 42.6 V
